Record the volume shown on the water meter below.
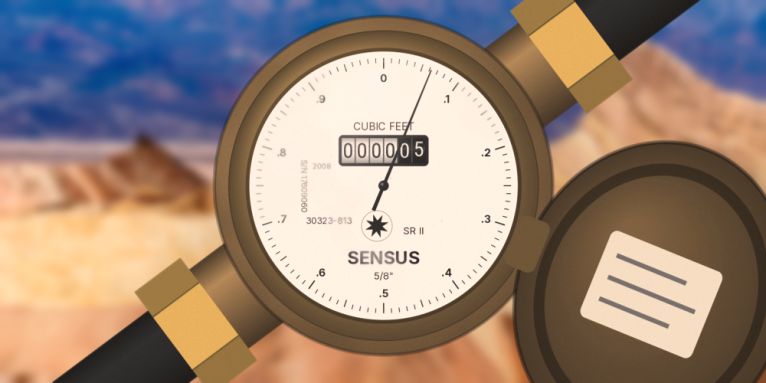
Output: 5.06 ft³
